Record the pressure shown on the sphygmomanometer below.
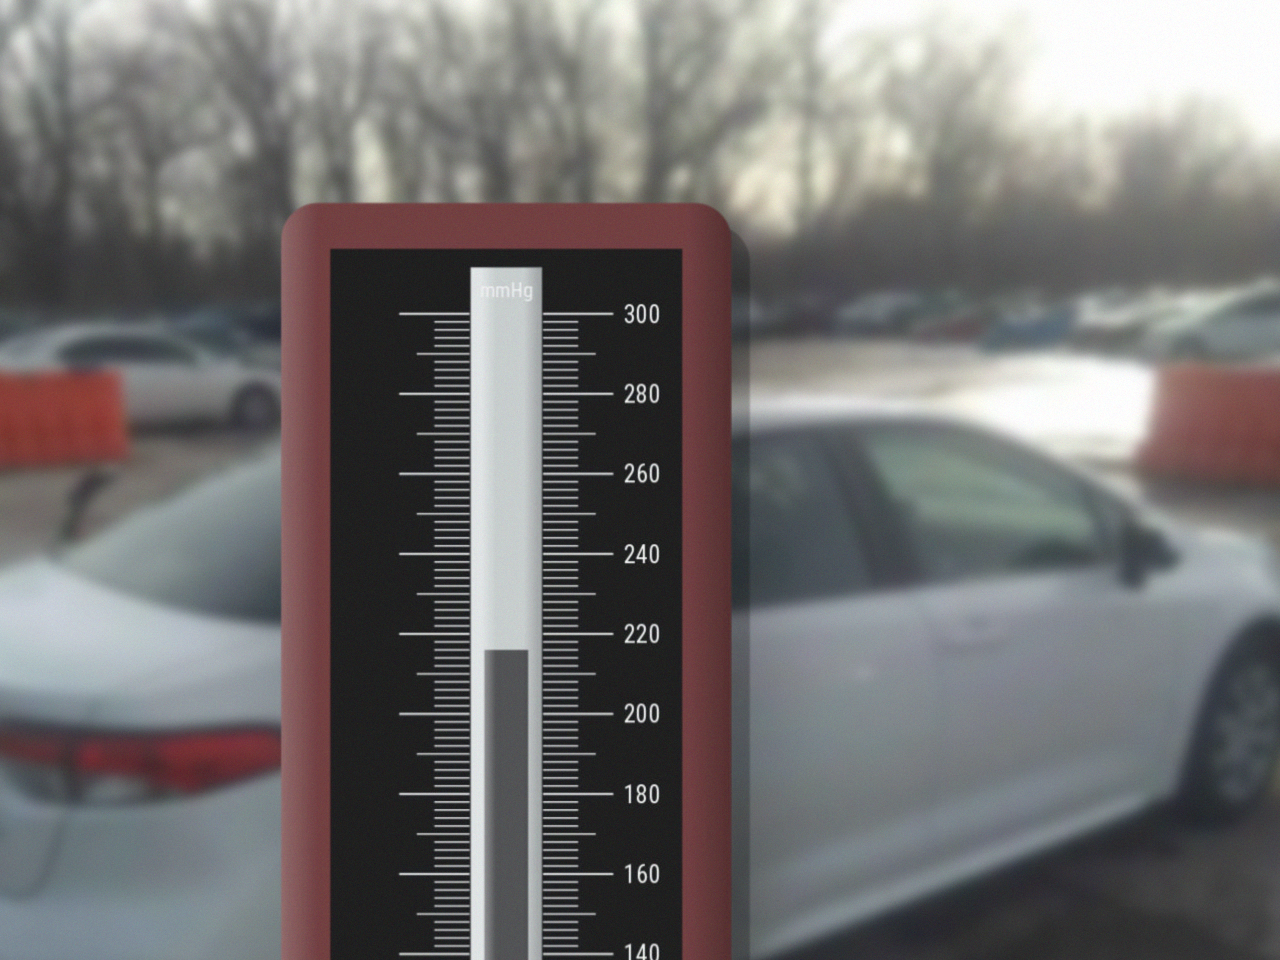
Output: 216 mmHg
